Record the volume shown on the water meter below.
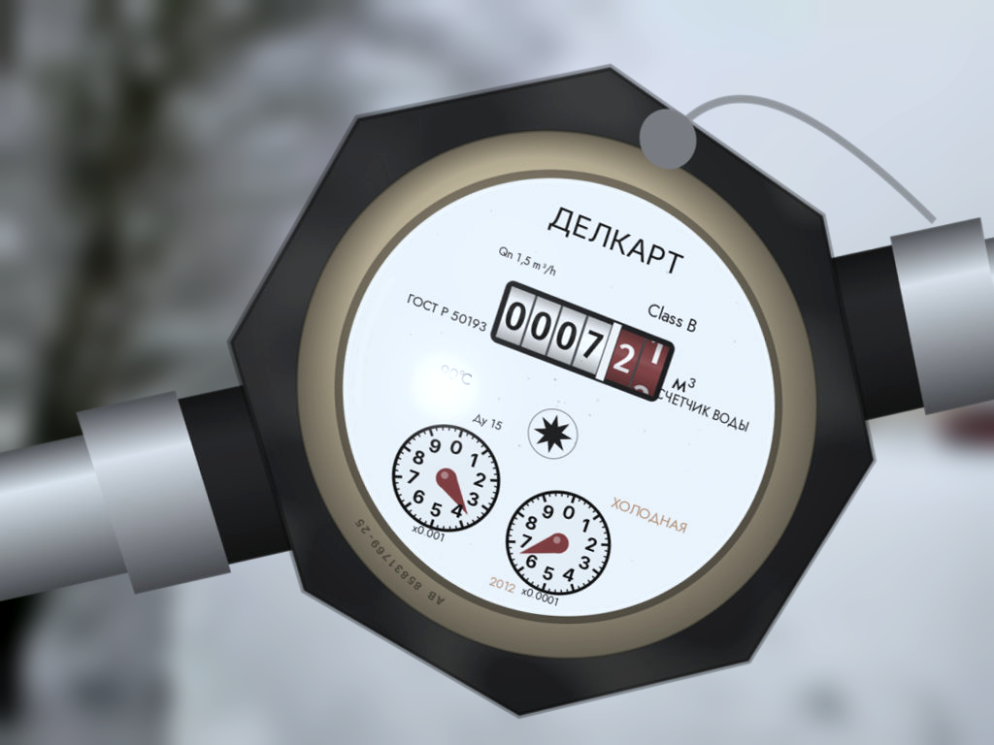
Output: 7.2136 m³
